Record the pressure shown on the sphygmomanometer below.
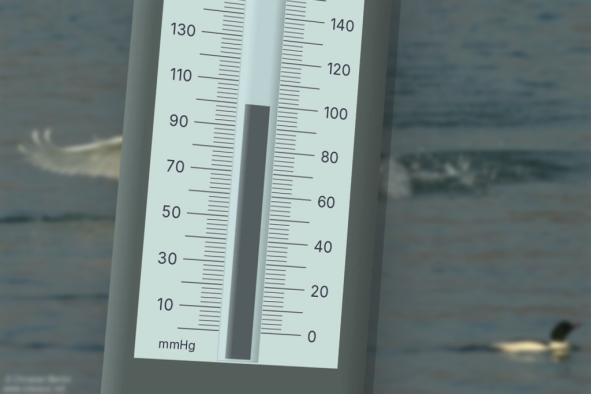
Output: 100 mmHg
